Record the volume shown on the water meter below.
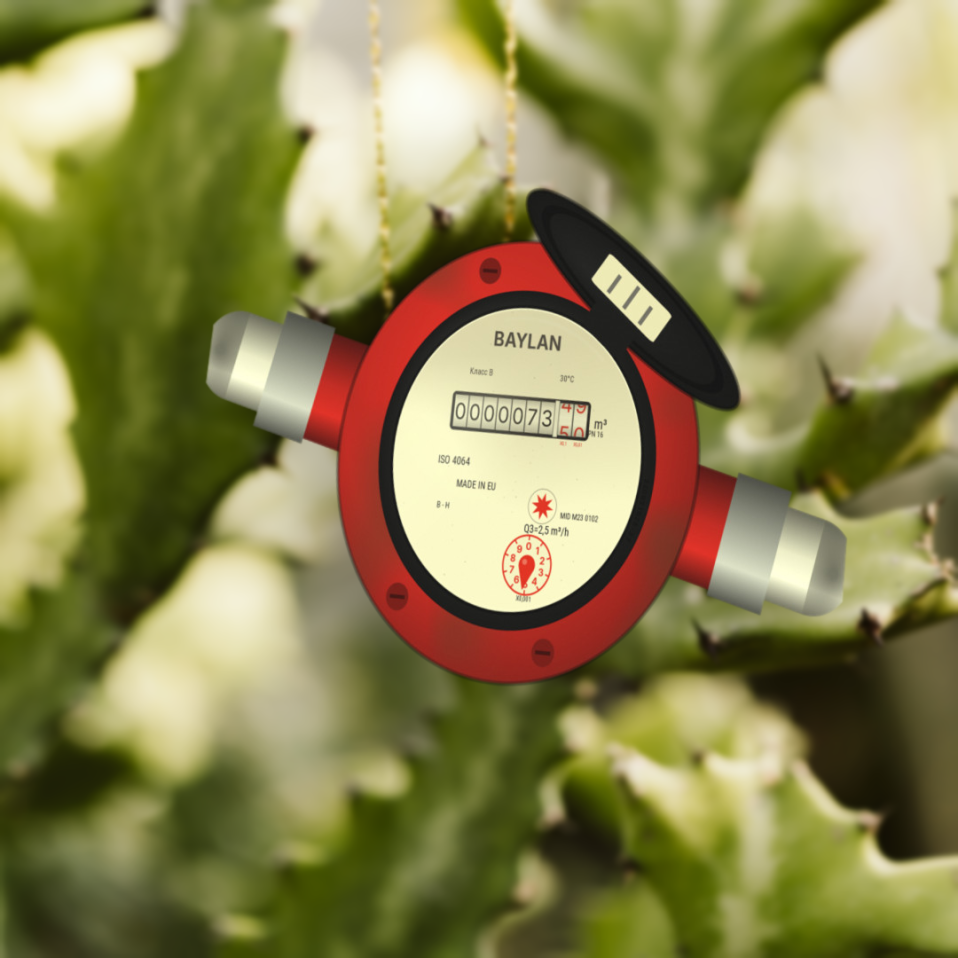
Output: 73.495 m³
